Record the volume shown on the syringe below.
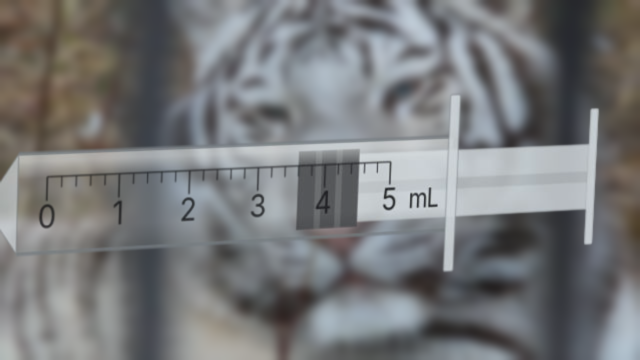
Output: 3.6 mL
